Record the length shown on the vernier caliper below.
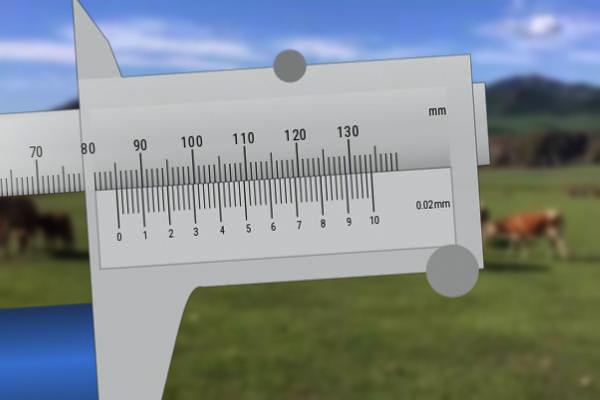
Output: 85.0 mm
